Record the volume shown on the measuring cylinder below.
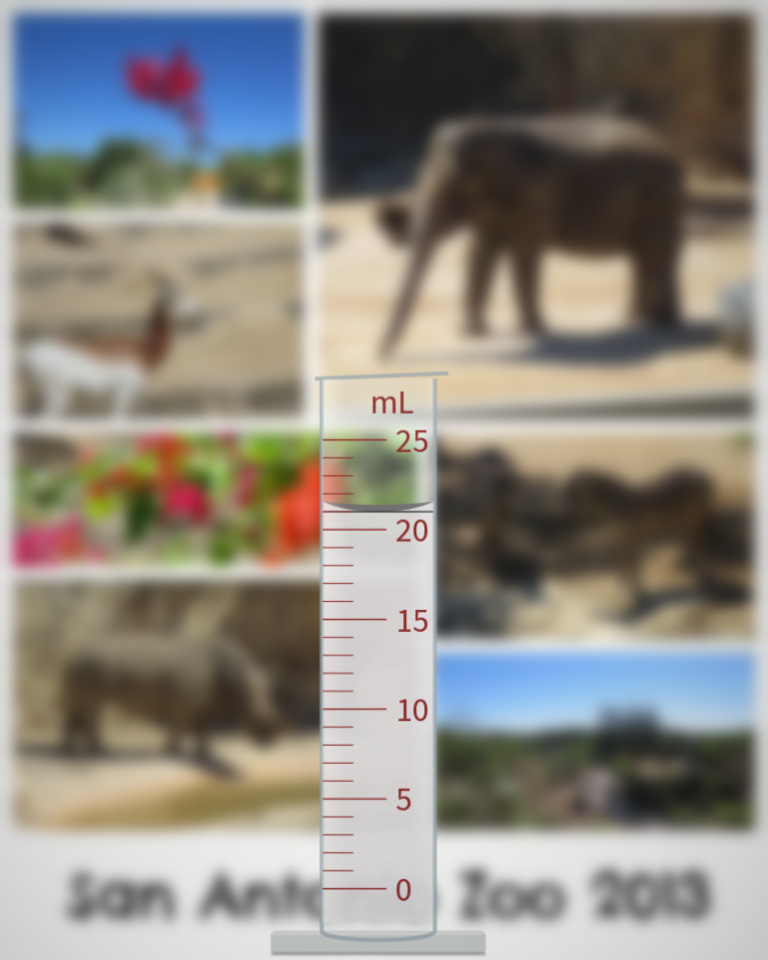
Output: 21 mL
